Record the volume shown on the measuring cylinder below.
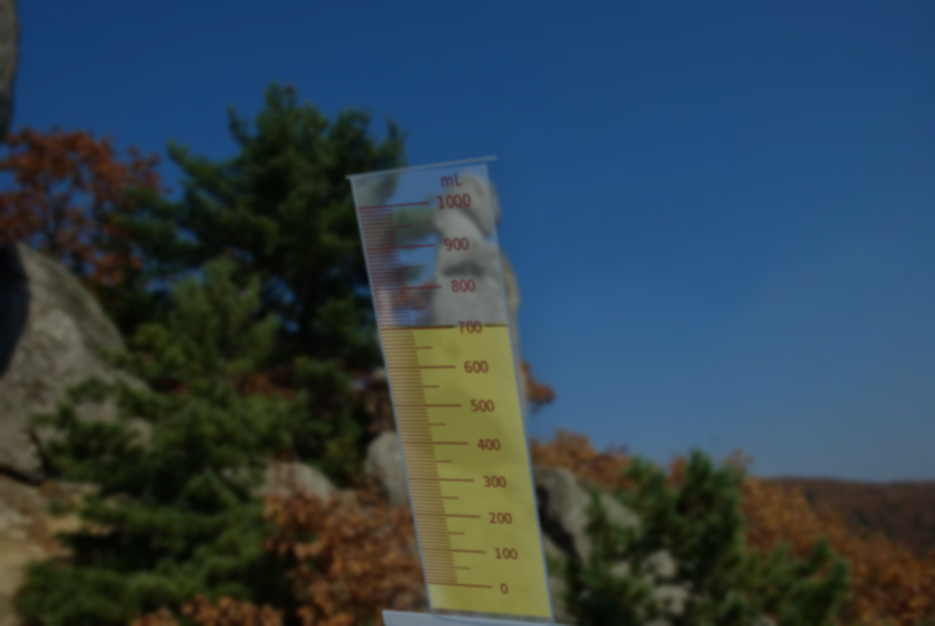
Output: 700 mL
